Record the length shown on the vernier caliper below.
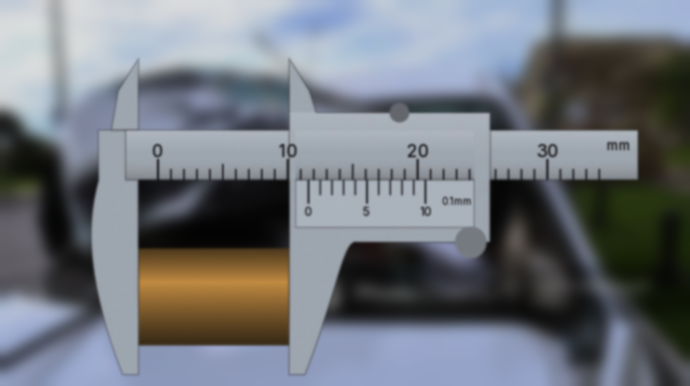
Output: 11.6 mm
